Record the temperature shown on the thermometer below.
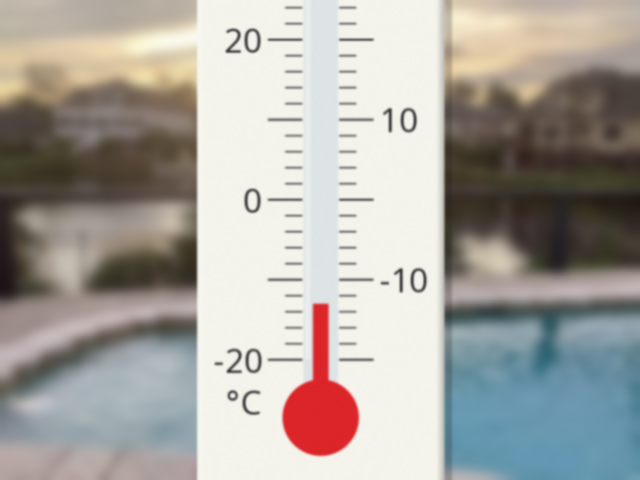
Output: -13 °C
